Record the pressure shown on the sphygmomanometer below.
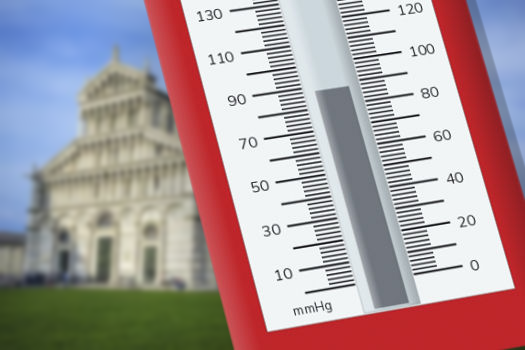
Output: 88 mmHg
